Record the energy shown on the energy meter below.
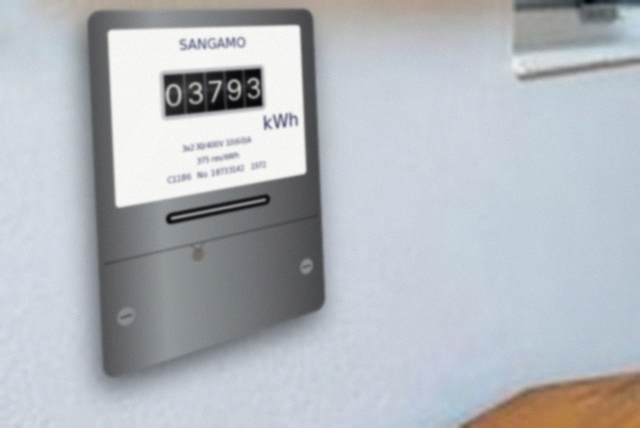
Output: 3793 kWh
